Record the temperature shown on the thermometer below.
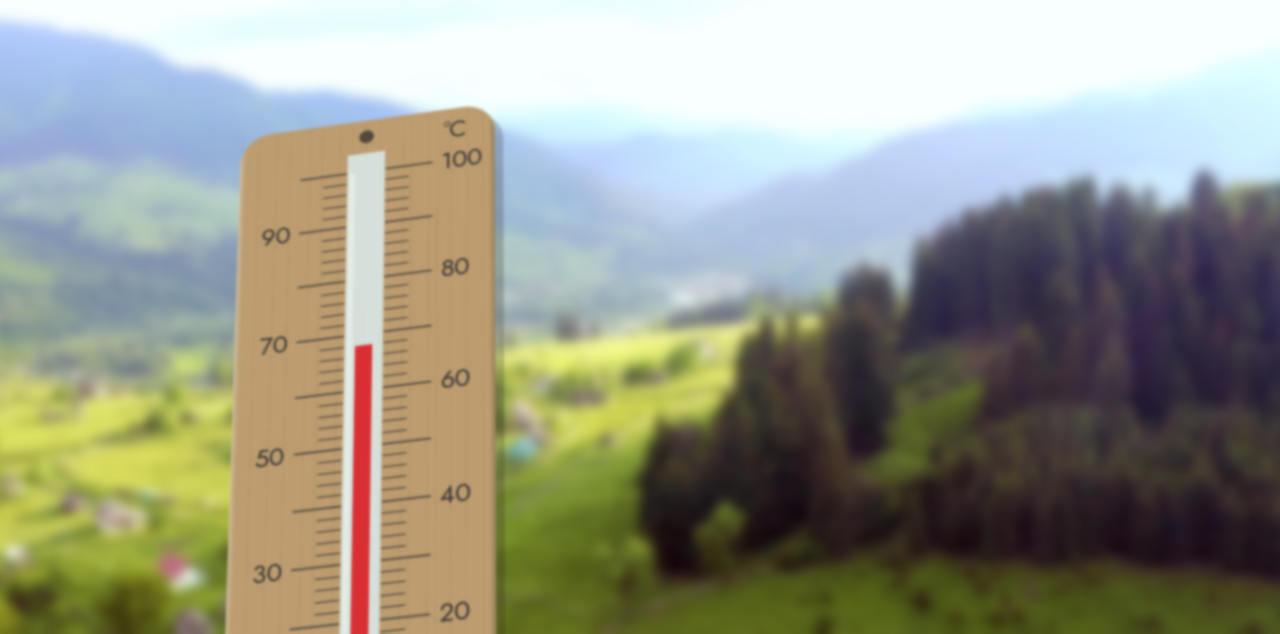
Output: 68 °C
